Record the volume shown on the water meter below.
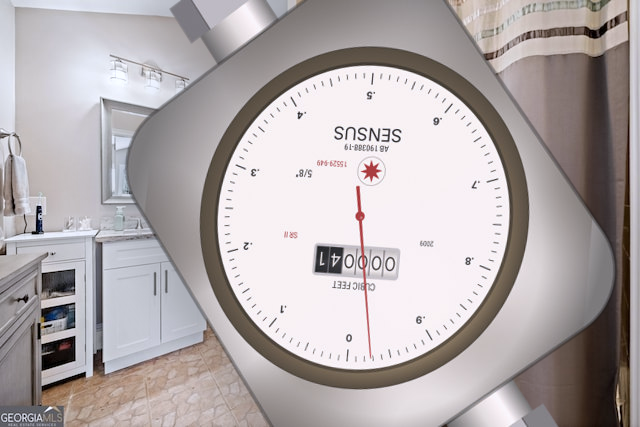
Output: 40.97 ft³
